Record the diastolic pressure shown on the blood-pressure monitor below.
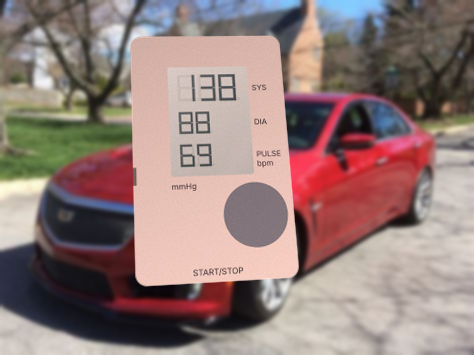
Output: 88 mmHg
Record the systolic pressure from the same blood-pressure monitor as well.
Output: 138 mmHg
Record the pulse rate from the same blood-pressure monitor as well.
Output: 69 bpm
